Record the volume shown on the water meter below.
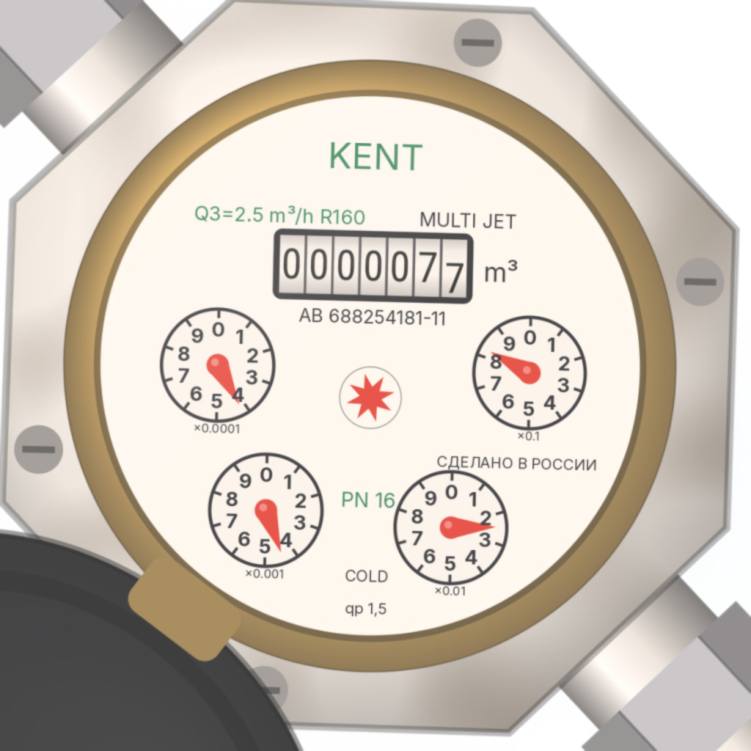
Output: 76.8244 m³
